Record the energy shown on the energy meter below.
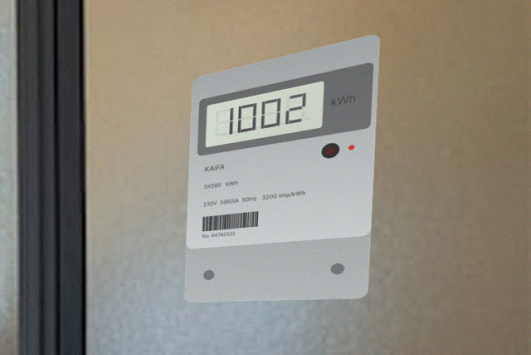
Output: 1002 kWh
